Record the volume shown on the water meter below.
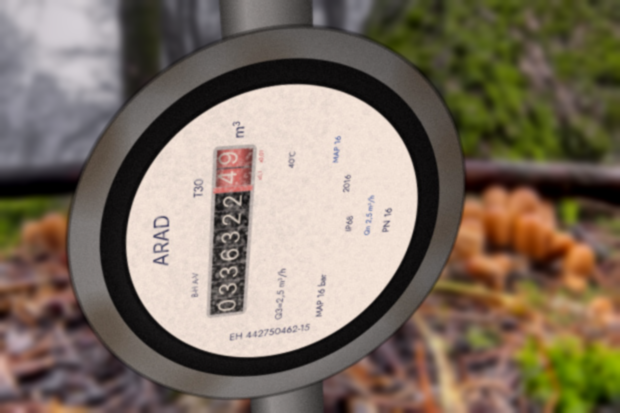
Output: 336322.49 m³
